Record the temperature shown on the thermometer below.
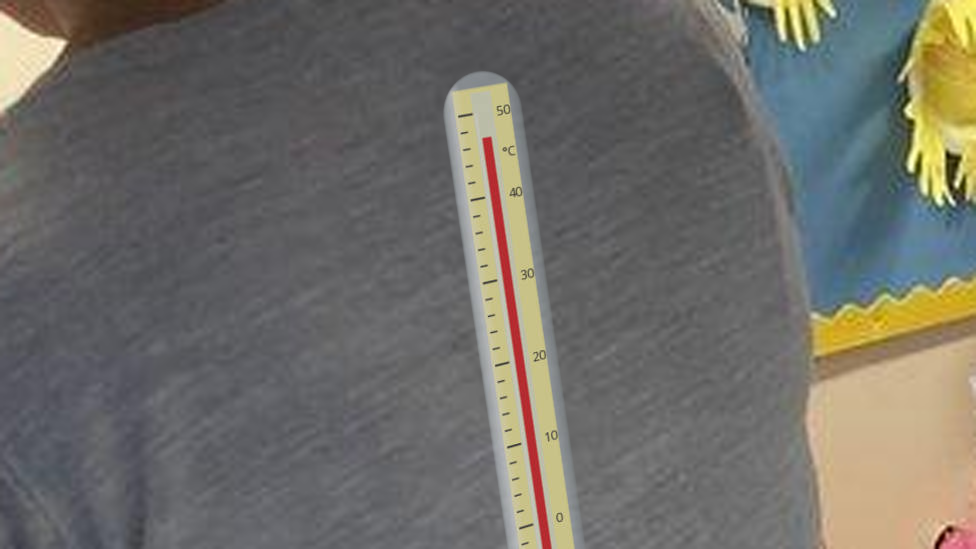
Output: 47 °C
